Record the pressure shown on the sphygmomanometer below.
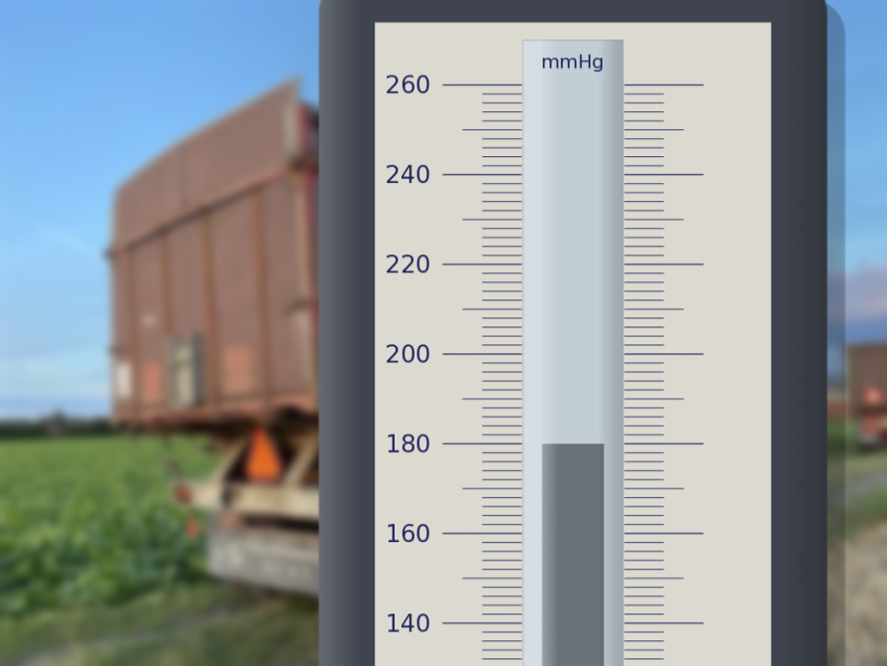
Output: 180 mmHg
